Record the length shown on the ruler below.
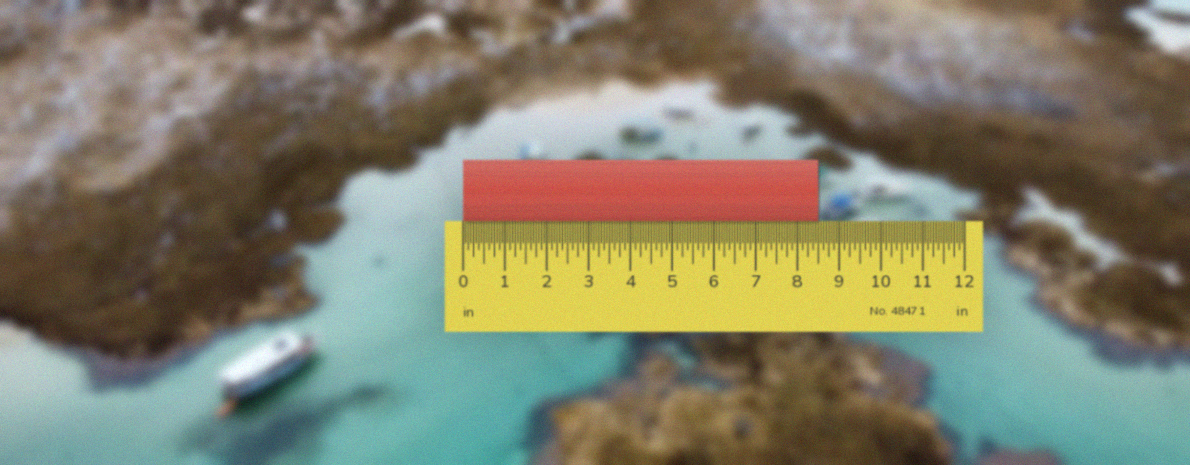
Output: 8.5 in
